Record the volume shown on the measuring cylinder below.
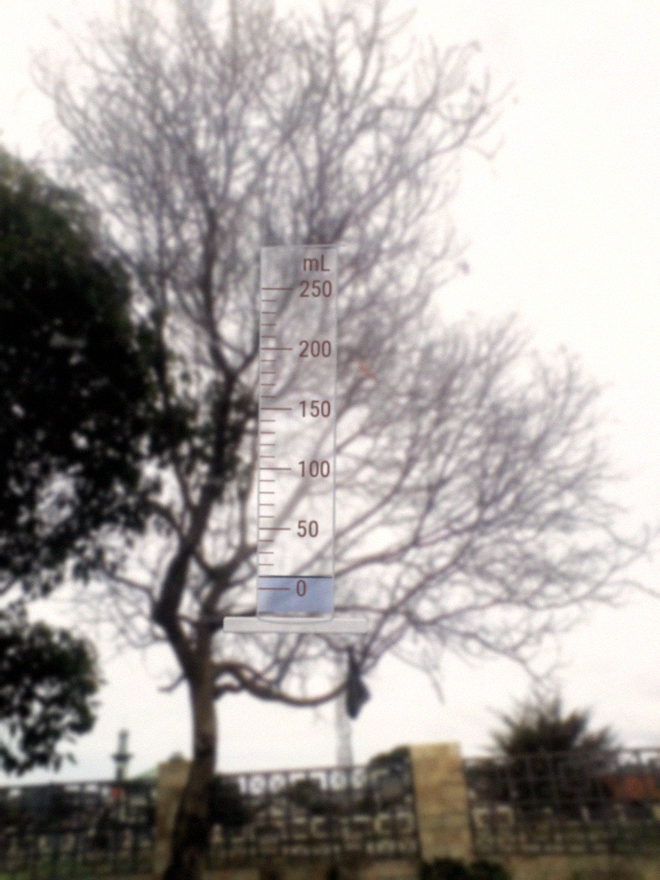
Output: 10 mL
